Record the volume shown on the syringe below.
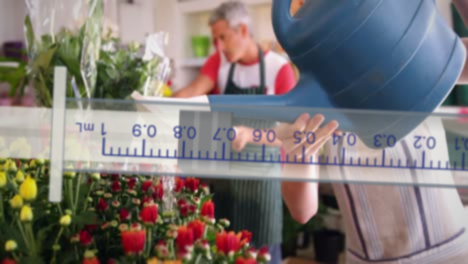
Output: 0.68 mL
